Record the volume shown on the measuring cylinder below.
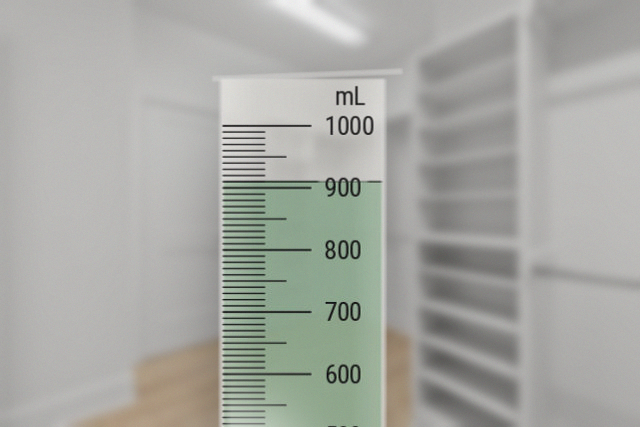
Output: 910 mL
